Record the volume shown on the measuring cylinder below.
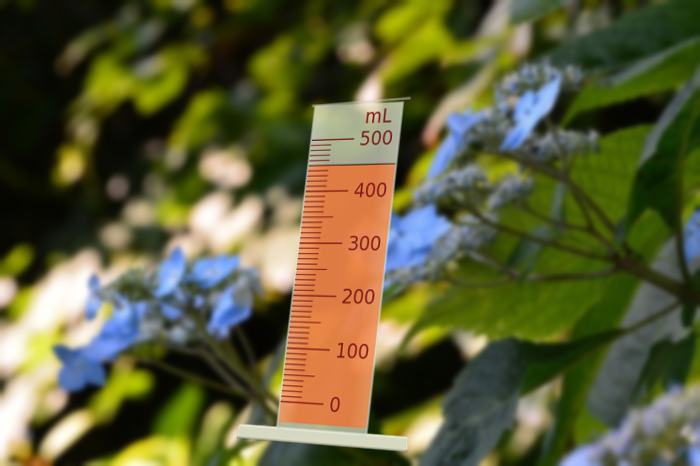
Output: 450 mL
